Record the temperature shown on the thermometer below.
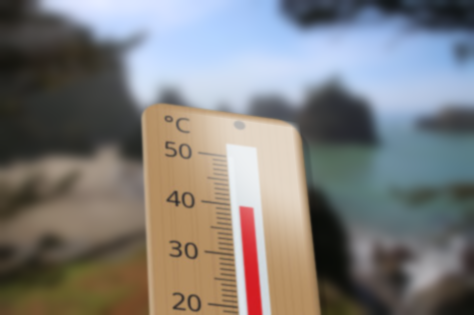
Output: 40 °C
